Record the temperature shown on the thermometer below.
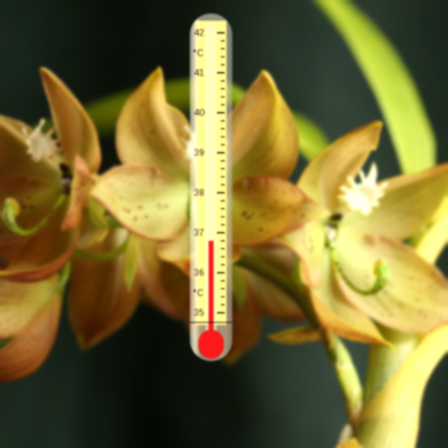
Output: 36.8 °C
